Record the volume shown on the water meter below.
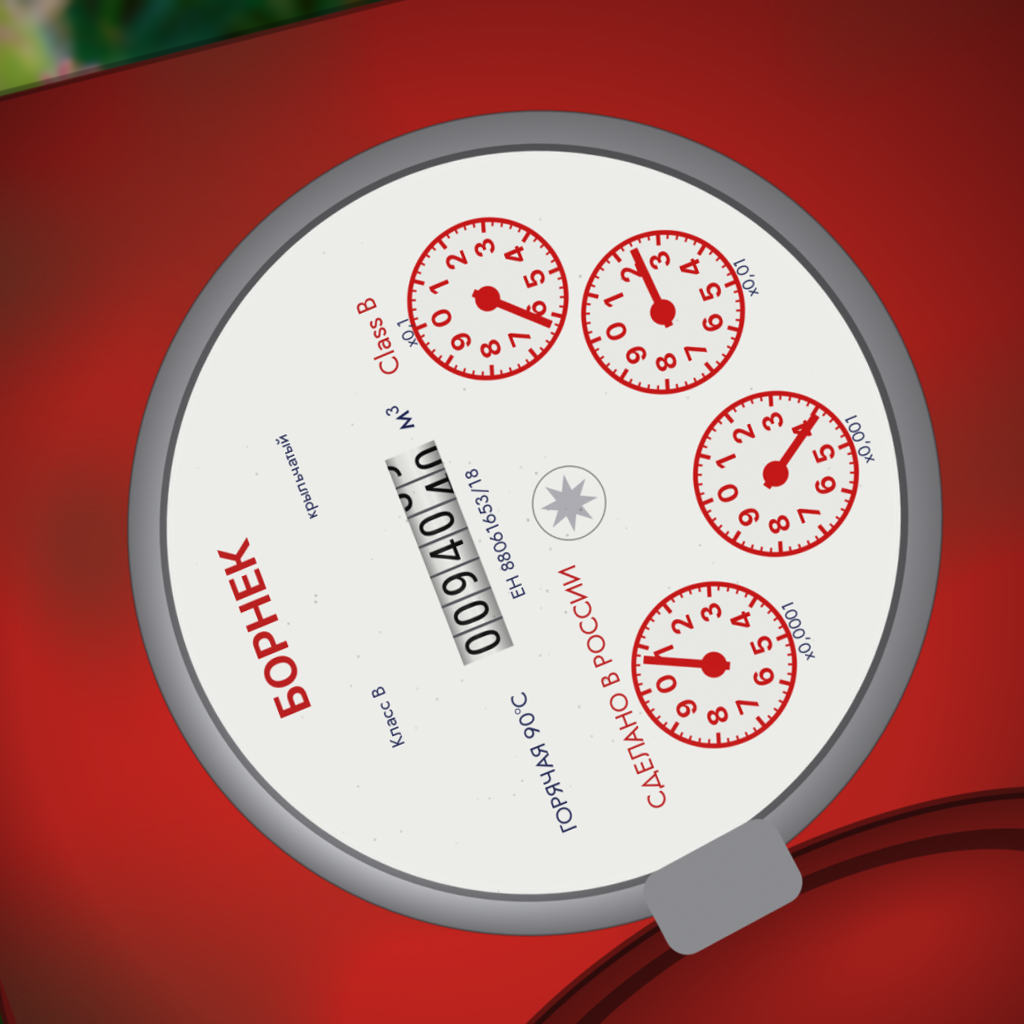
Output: 94039.6240 m³
